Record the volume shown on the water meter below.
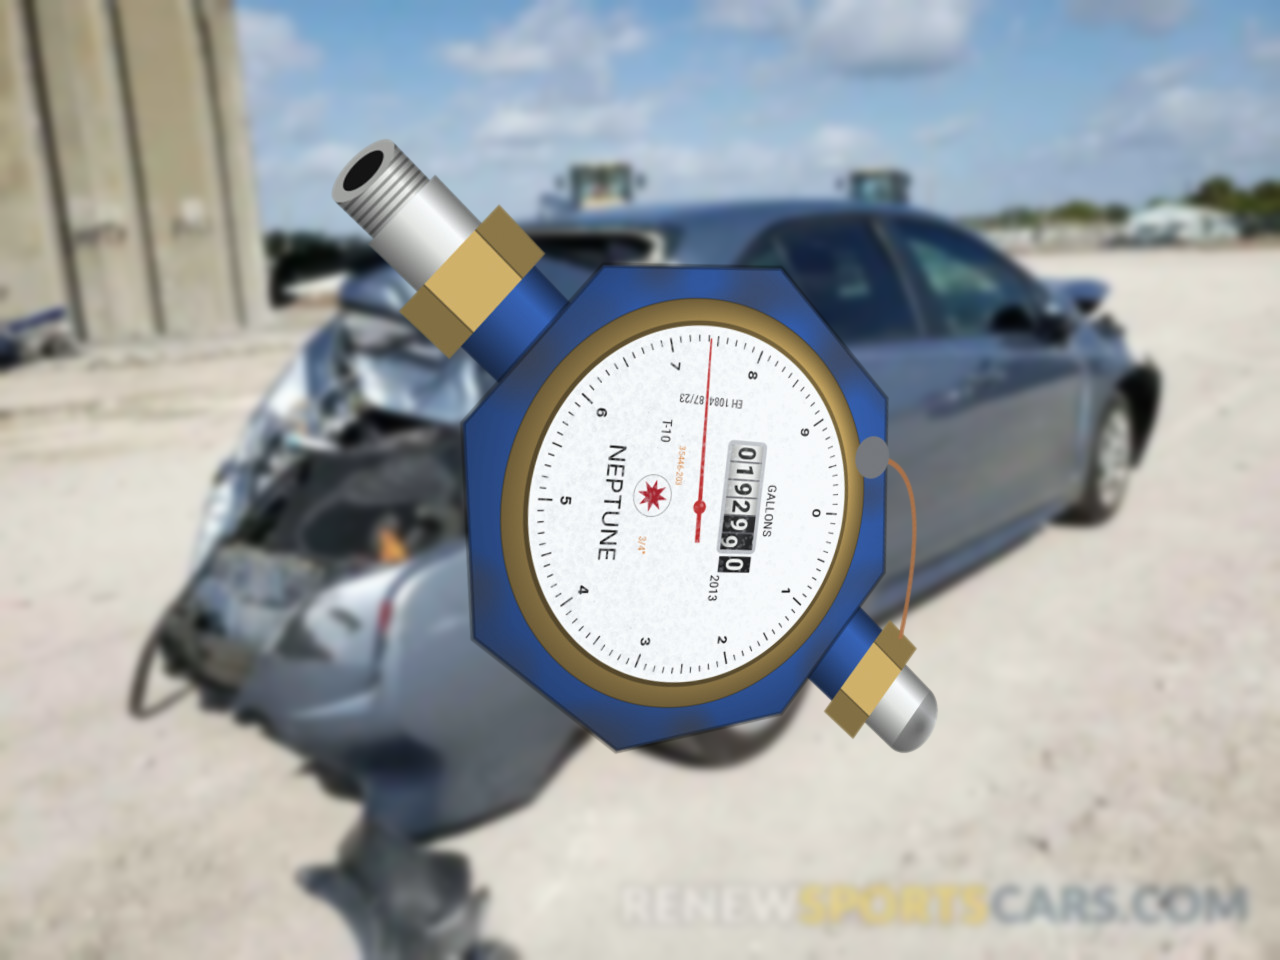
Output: 192987.4 gal
